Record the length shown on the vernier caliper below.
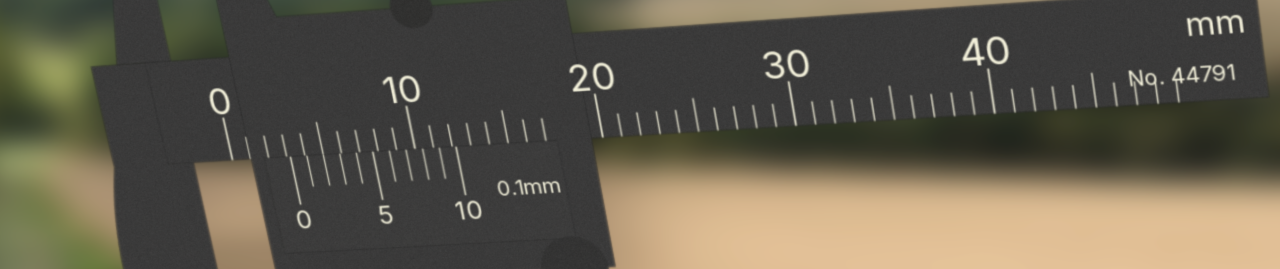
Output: 3.2 mm
